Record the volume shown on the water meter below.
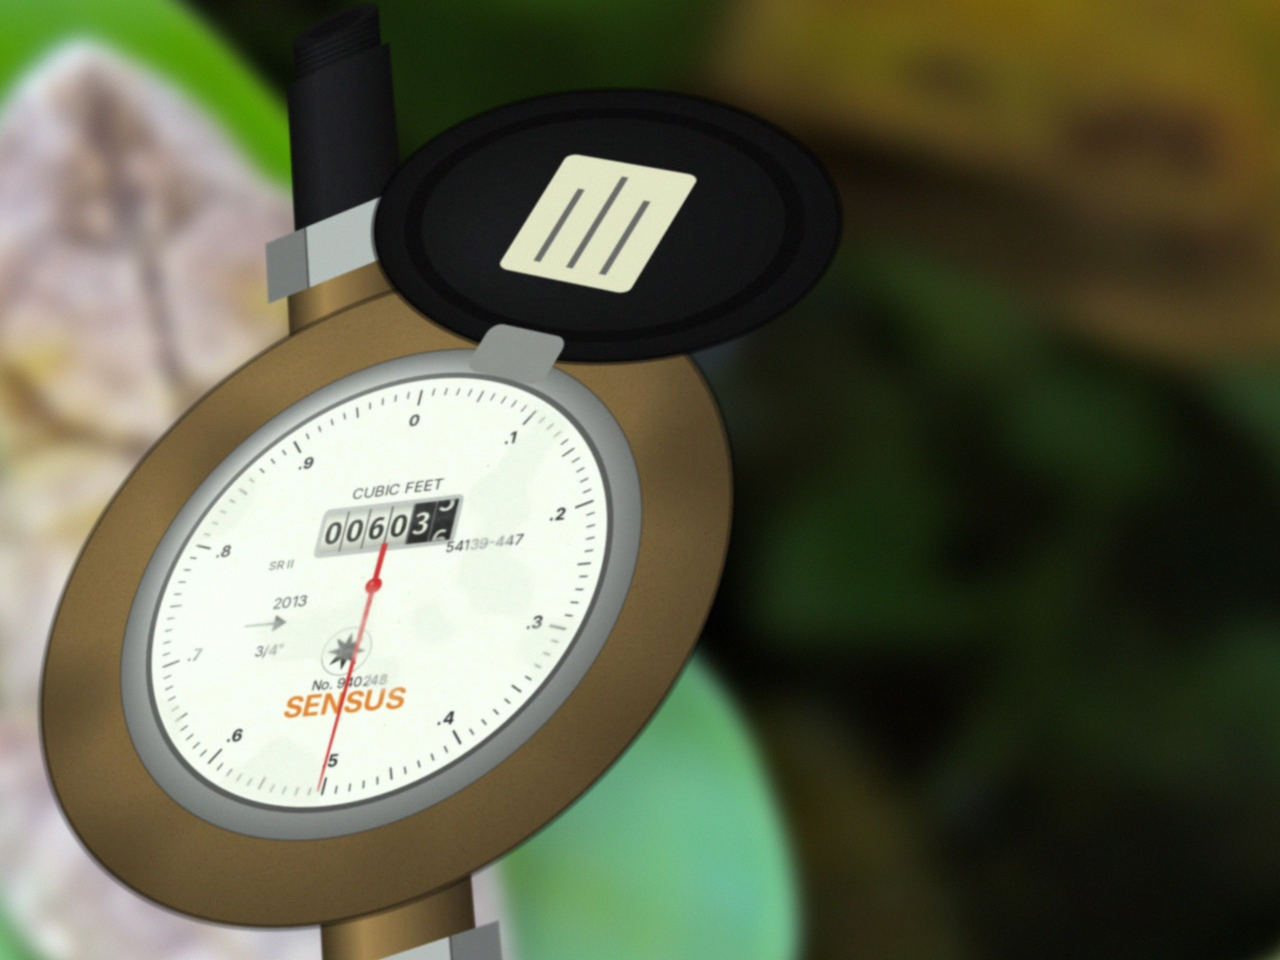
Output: 6035.50 ft³
